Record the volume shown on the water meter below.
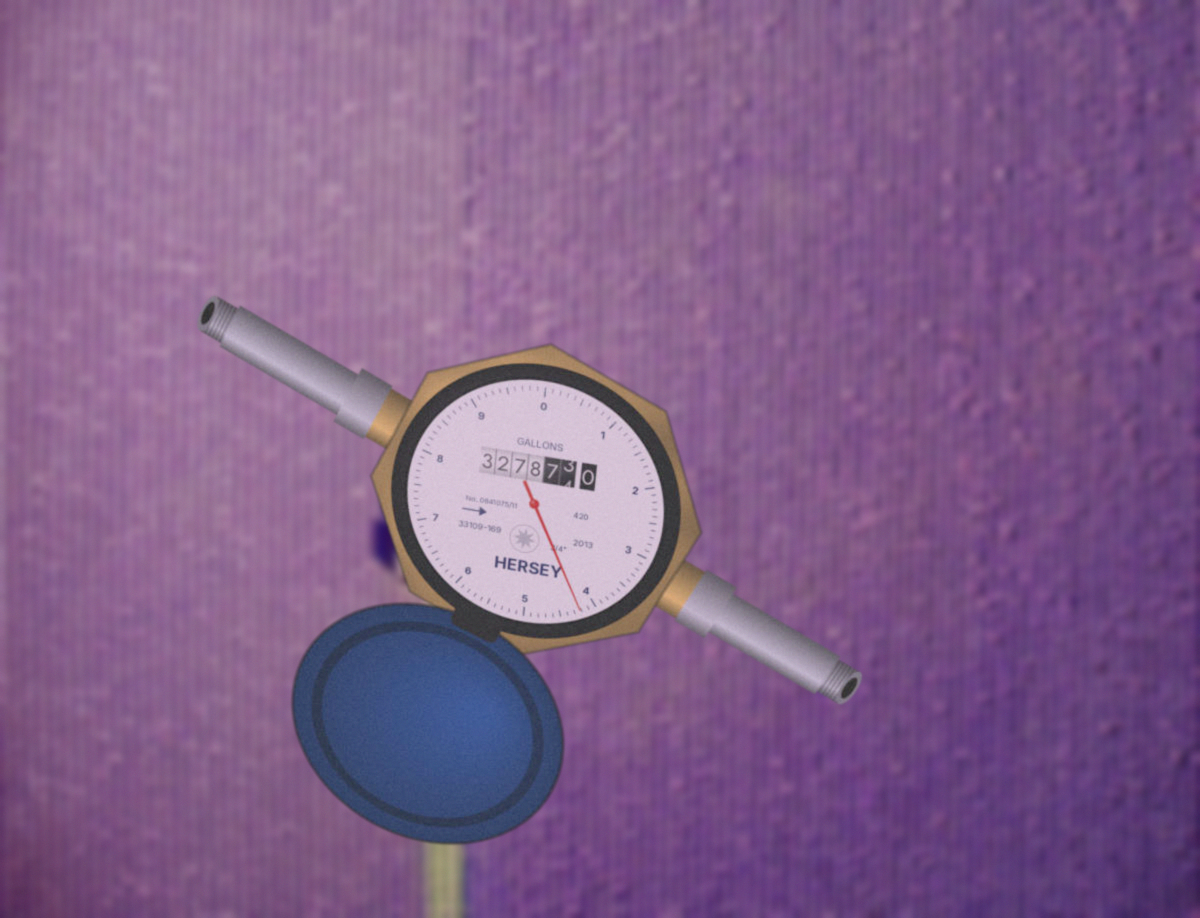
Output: 3278734.2 gal
